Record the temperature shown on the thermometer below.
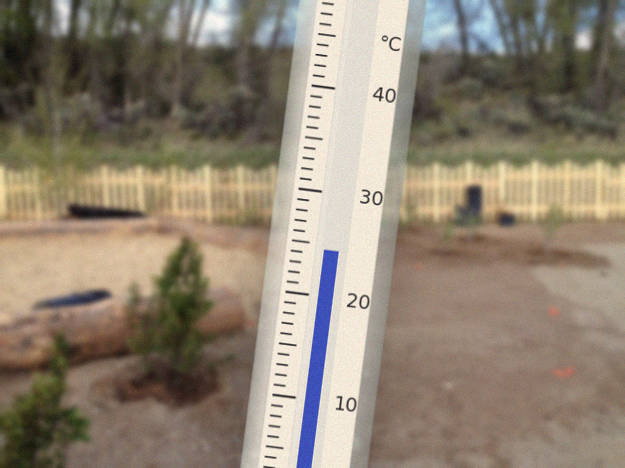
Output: 24.5 °C
